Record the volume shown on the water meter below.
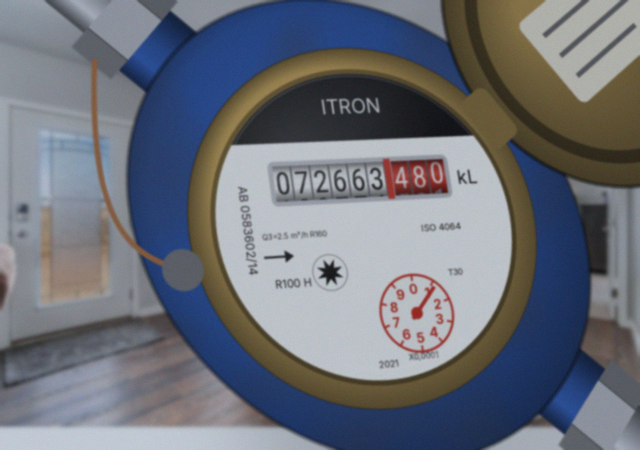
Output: 72663.4801 kL
